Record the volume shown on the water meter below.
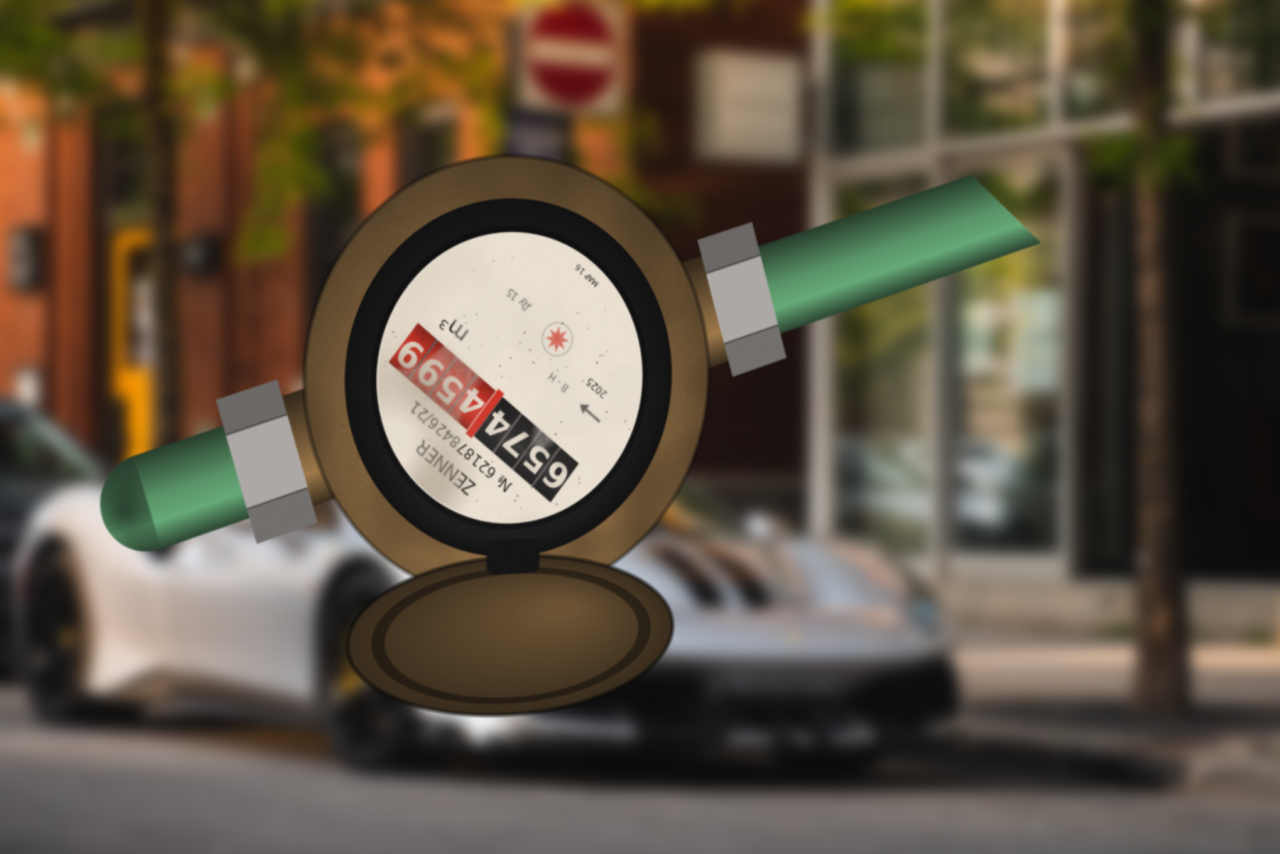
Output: 6574.4599 m³
